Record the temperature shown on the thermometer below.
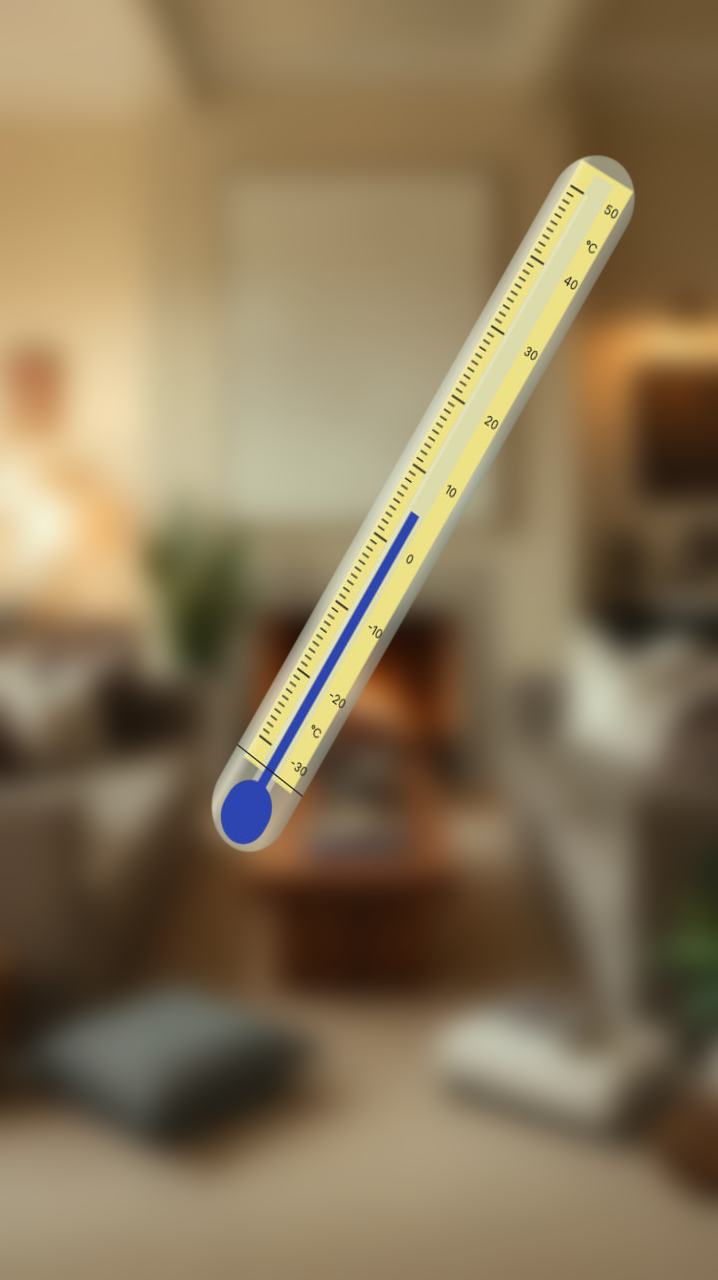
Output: 5 °C
